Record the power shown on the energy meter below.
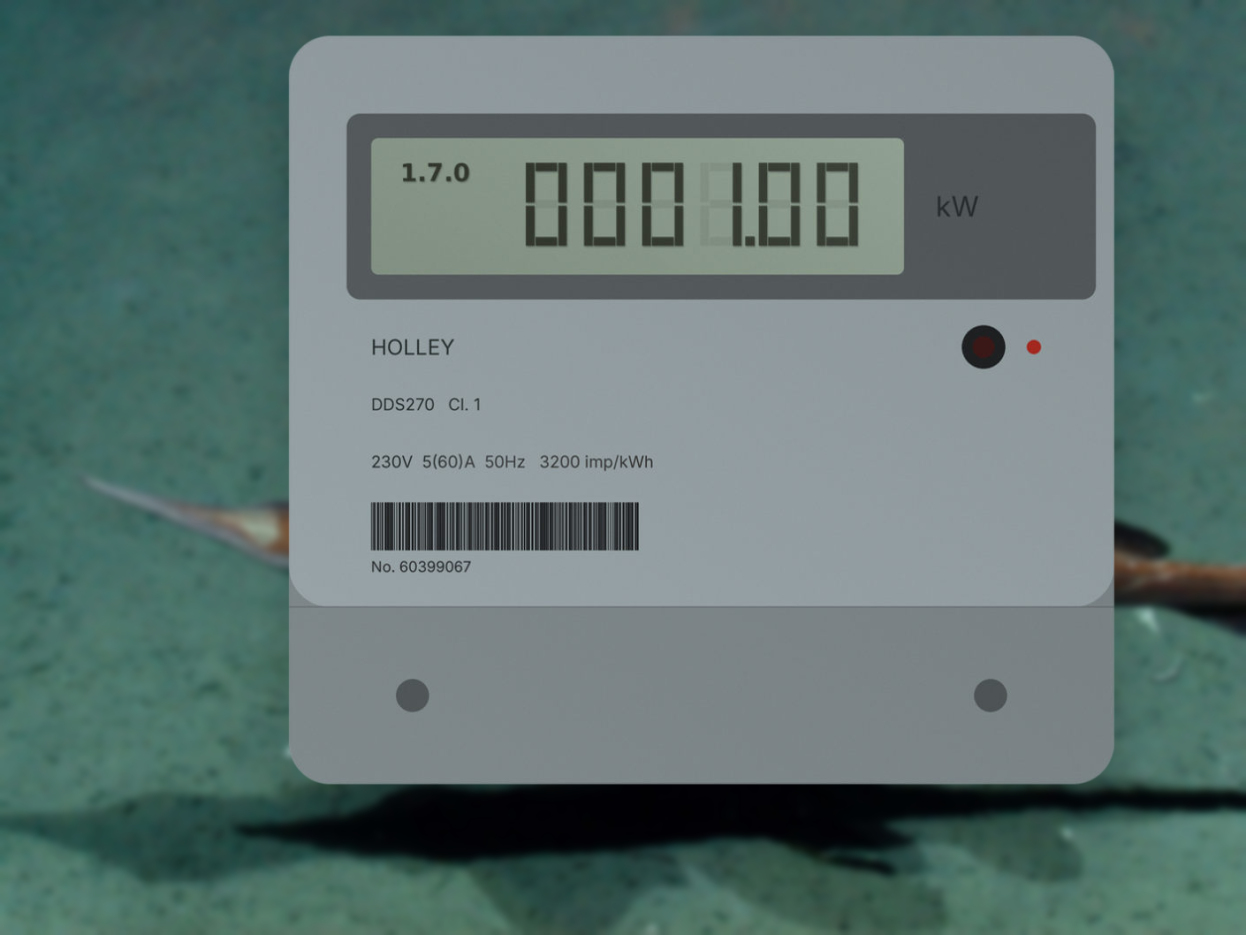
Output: 1.00 kW
